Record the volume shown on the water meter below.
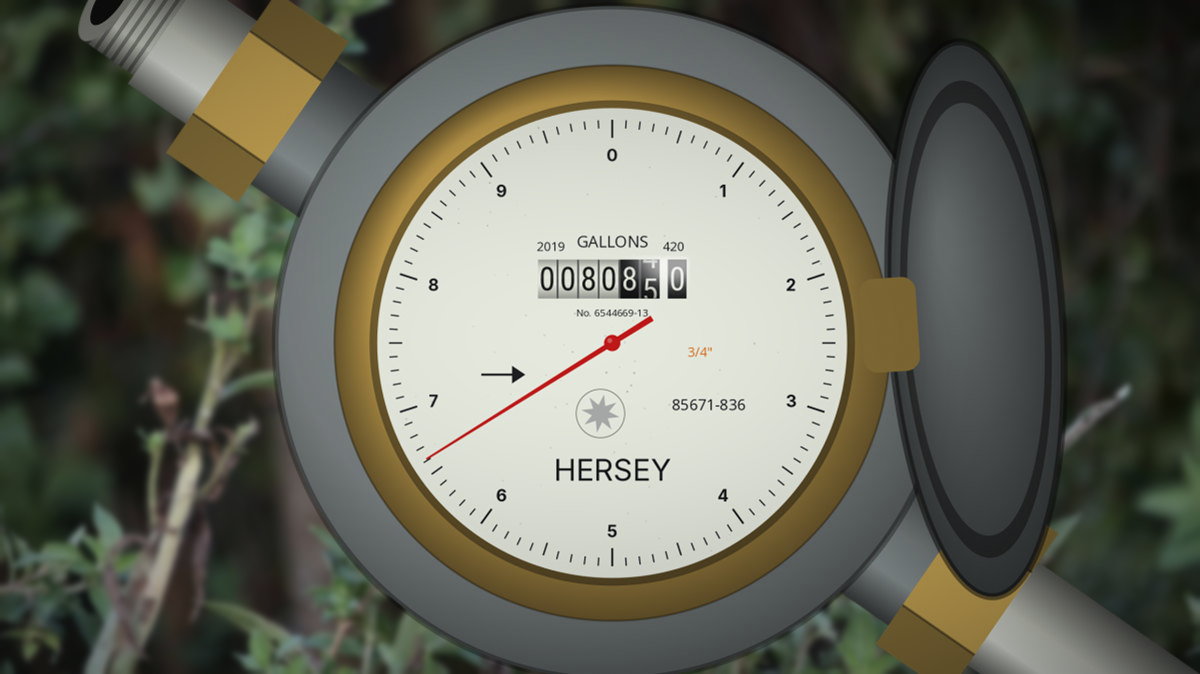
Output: 80846.6 gal
